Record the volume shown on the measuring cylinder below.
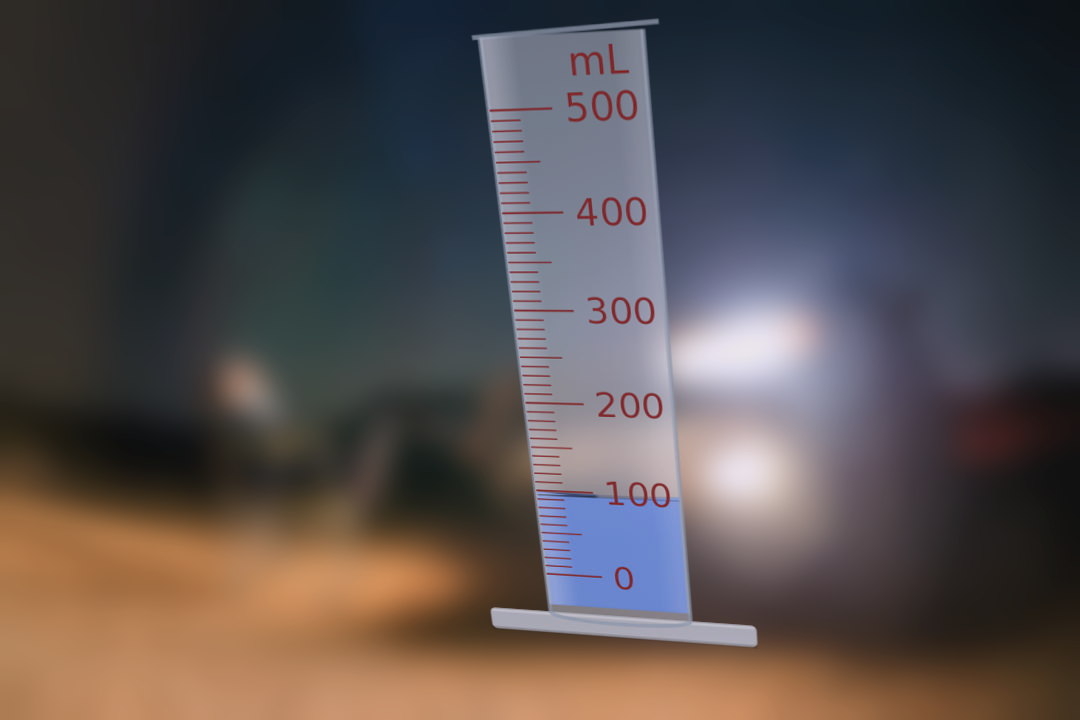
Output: 95 mL
